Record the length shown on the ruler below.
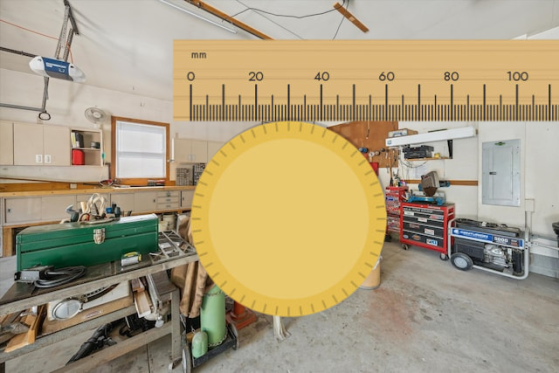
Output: 60 mm
